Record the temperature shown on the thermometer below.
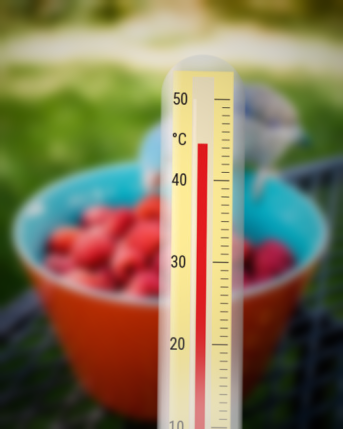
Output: 44.5 °C
